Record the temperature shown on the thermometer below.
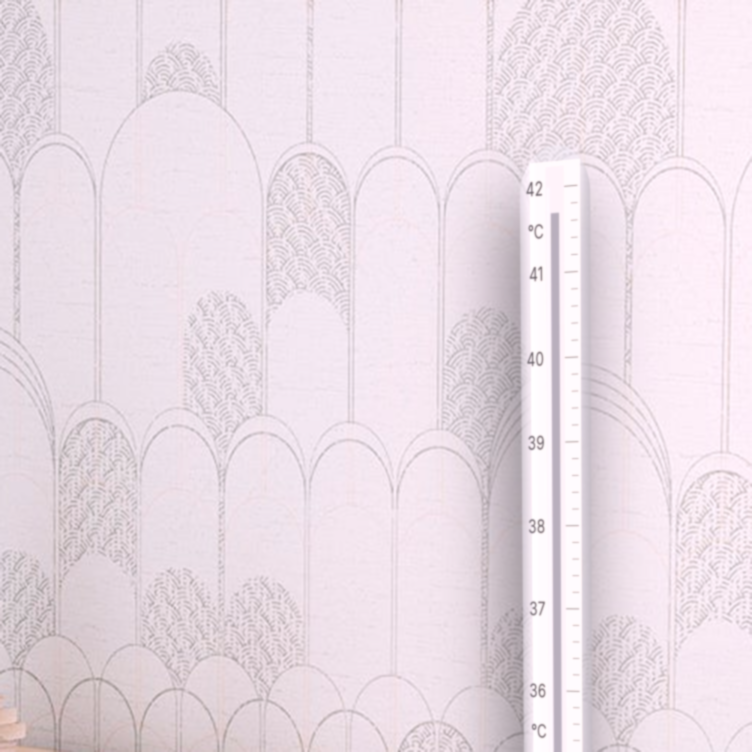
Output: 41.7 °C
